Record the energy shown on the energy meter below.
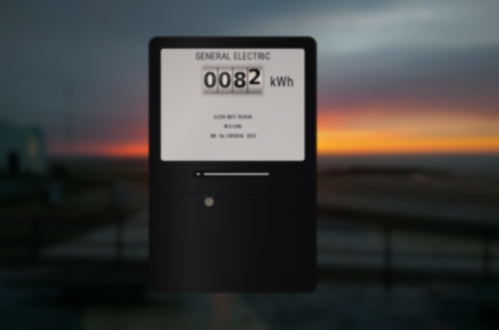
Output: 82 kWh
